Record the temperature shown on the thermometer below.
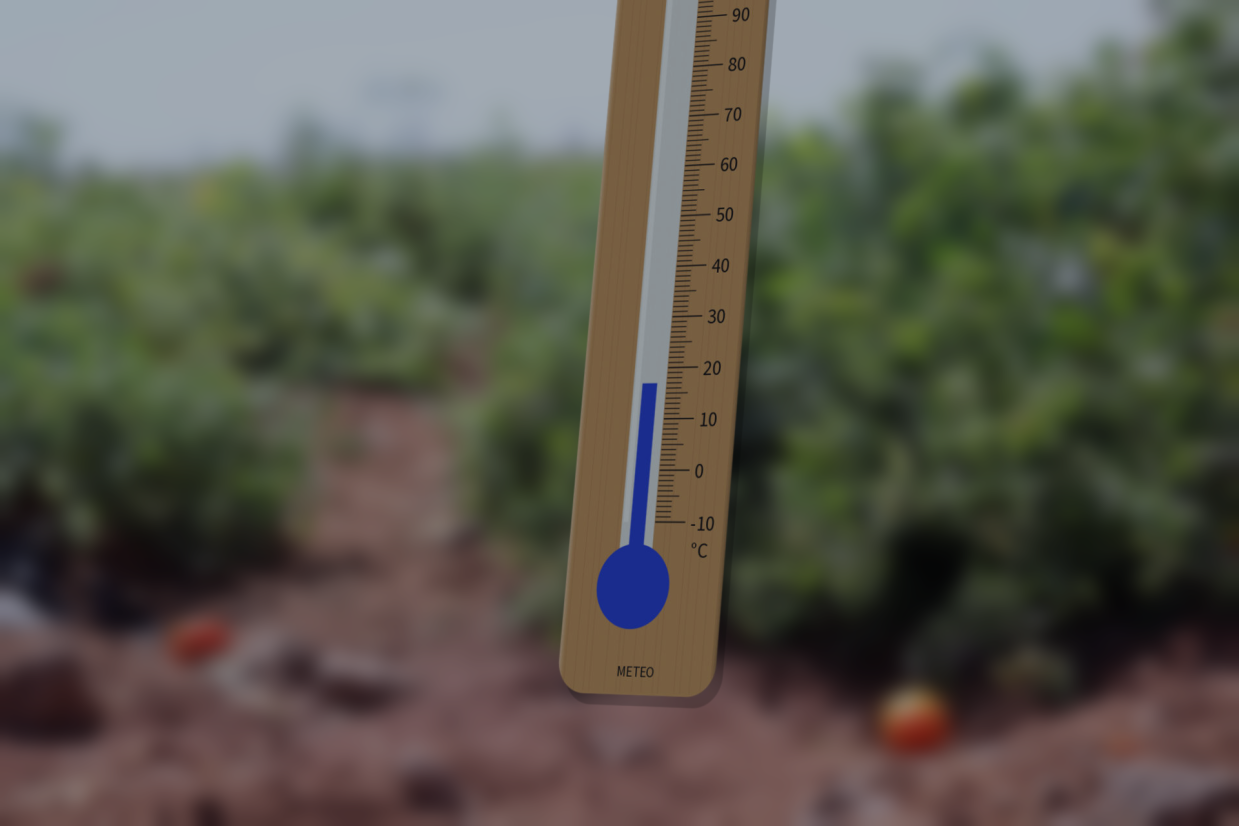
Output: 17 °C
